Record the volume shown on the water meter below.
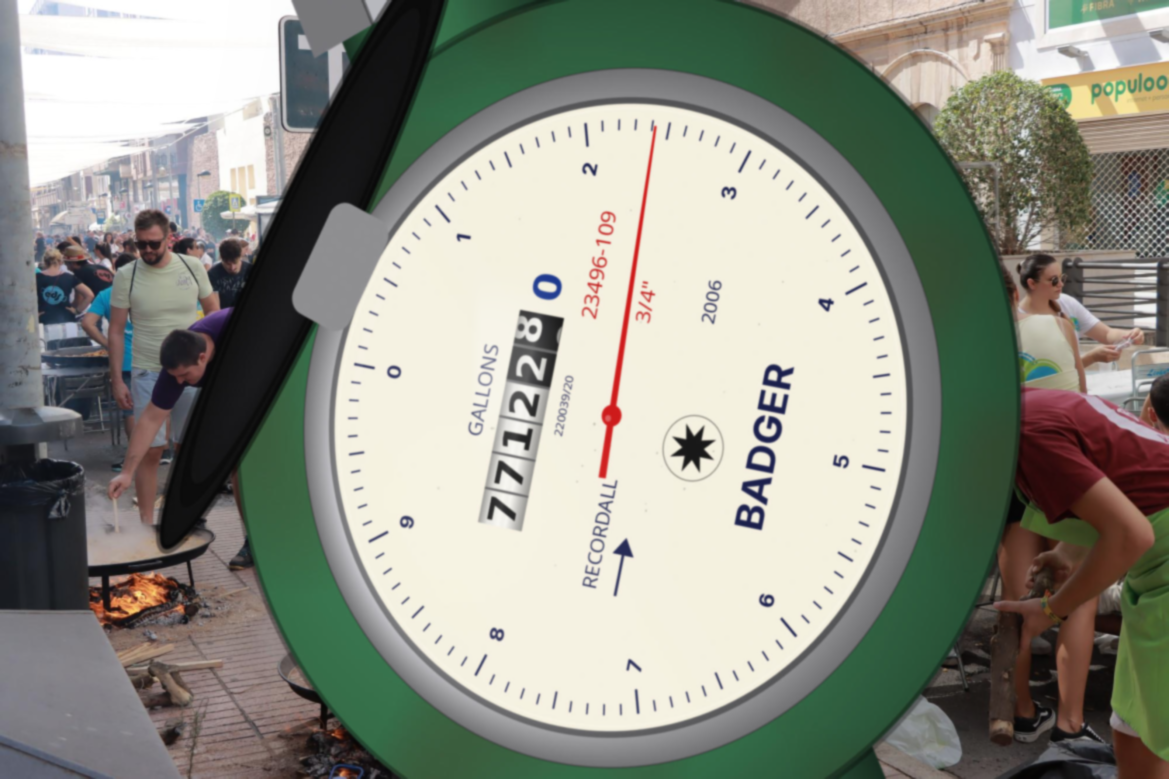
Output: 7712282.4 gal
